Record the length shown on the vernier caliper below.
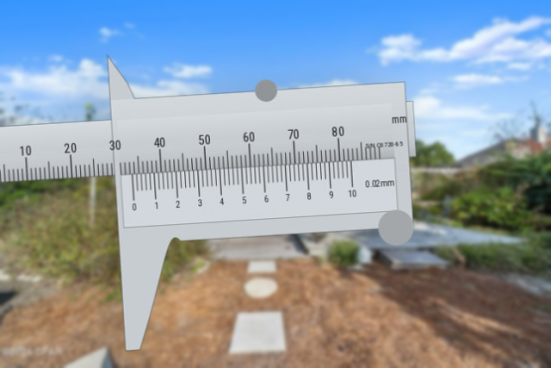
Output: 33.5 mm
